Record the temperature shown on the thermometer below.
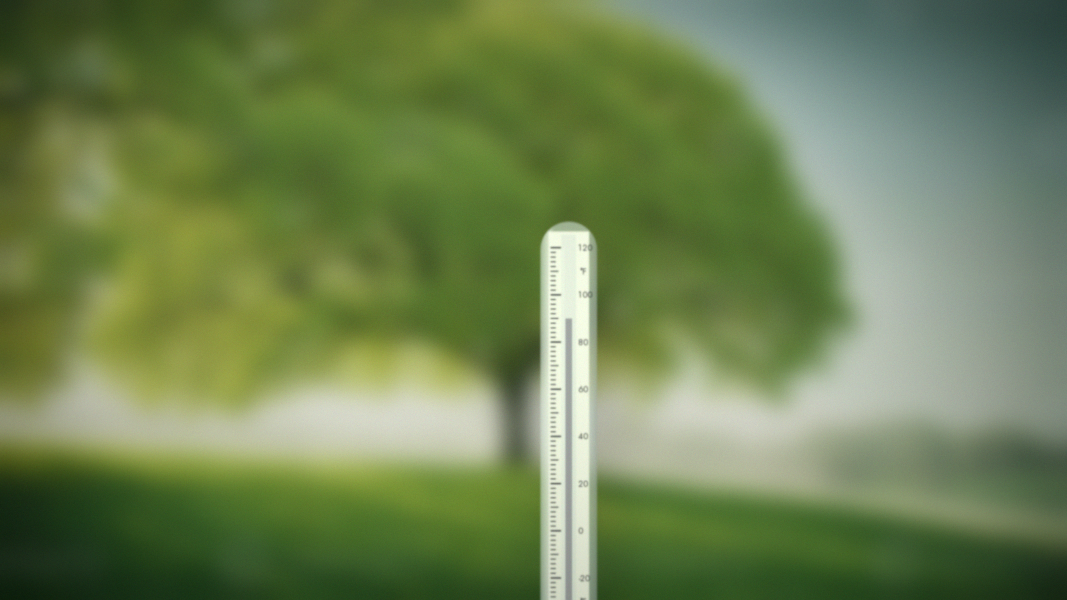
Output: 90 °F
